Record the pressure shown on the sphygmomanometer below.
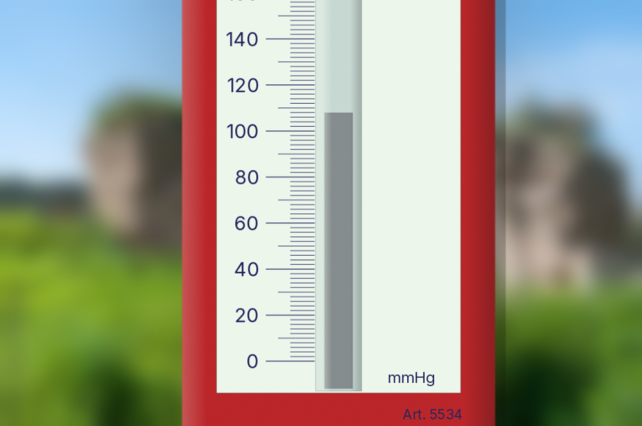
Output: 108 mmHg
